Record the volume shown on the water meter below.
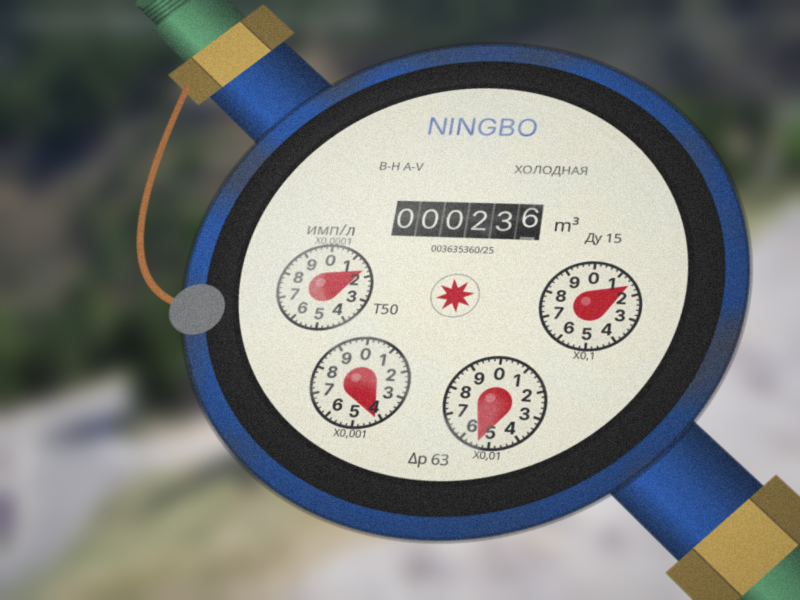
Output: 236.1541 m³
